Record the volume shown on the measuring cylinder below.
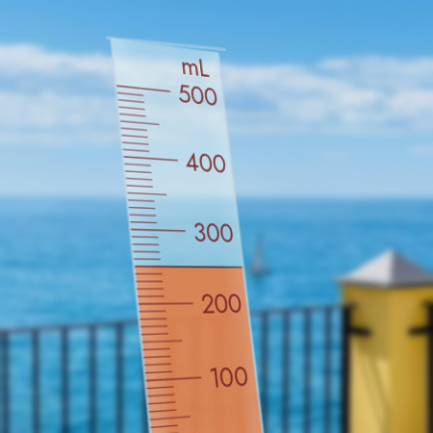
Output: 250 mL
